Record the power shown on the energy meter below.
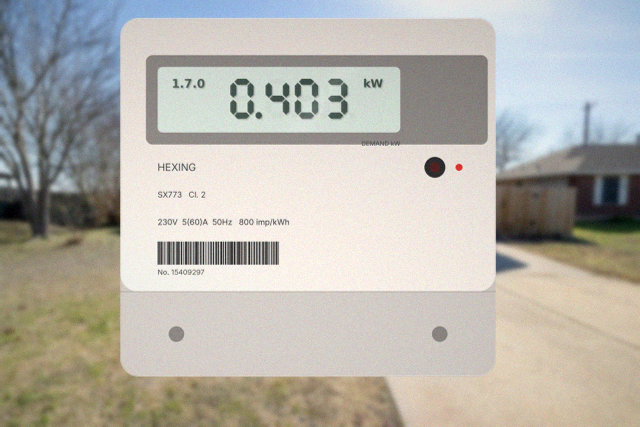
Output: 0.403 kW
